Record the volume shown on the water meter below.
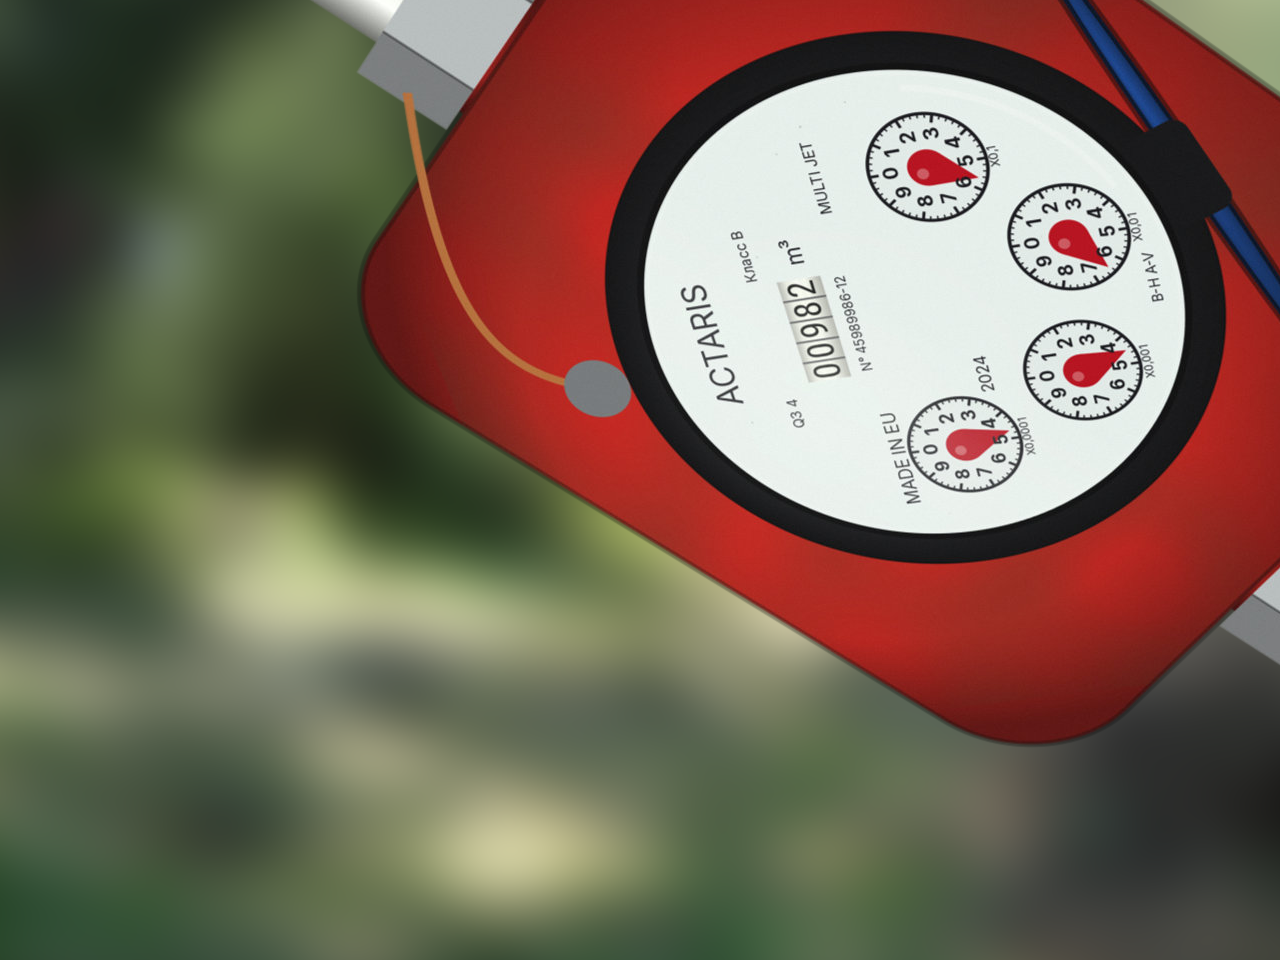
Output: 982.5644 m³
